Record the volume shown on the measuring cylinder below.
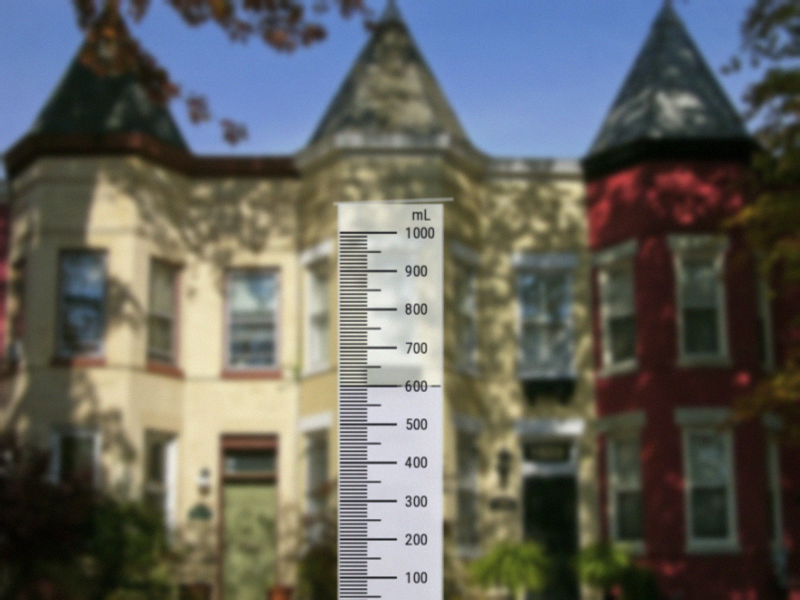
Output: 600 mL
